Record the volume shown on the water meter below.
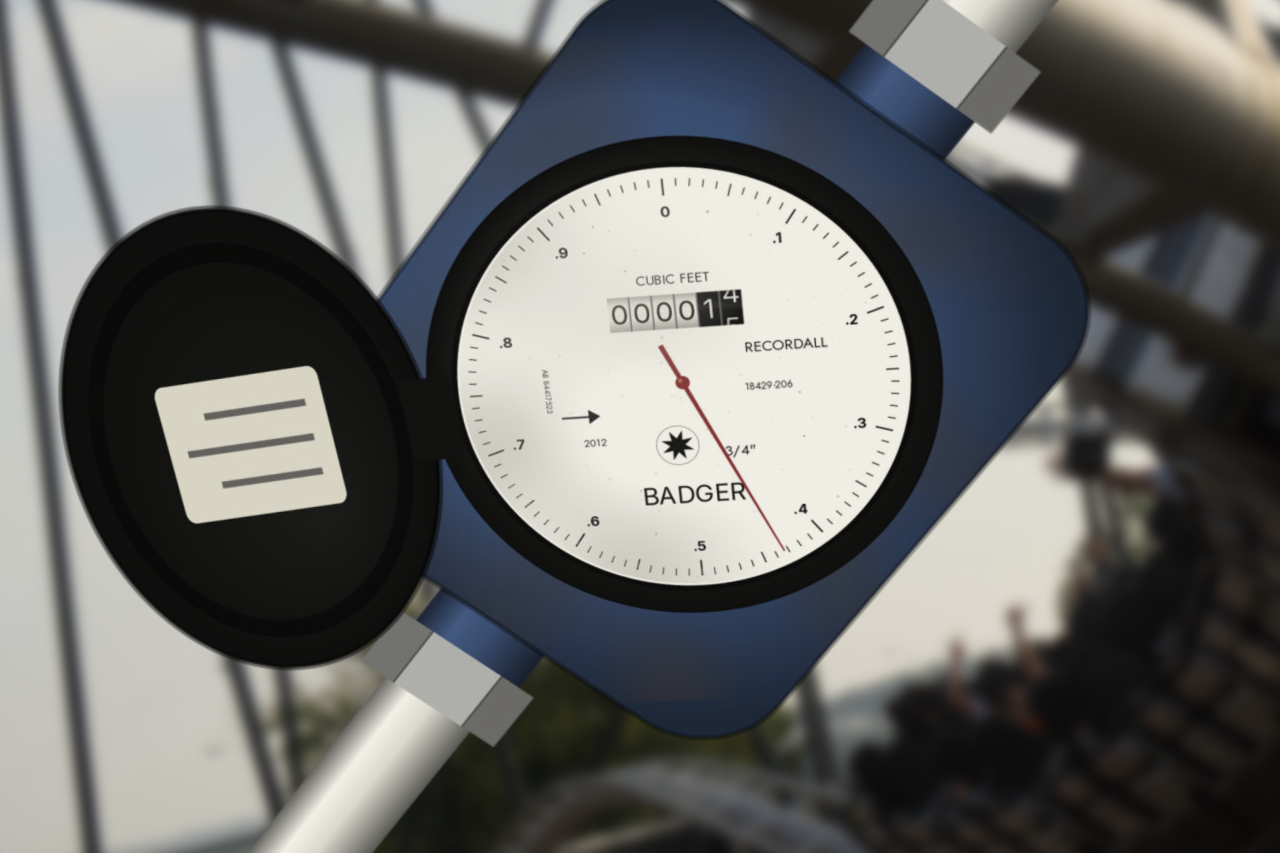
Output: 14.43 ft³
